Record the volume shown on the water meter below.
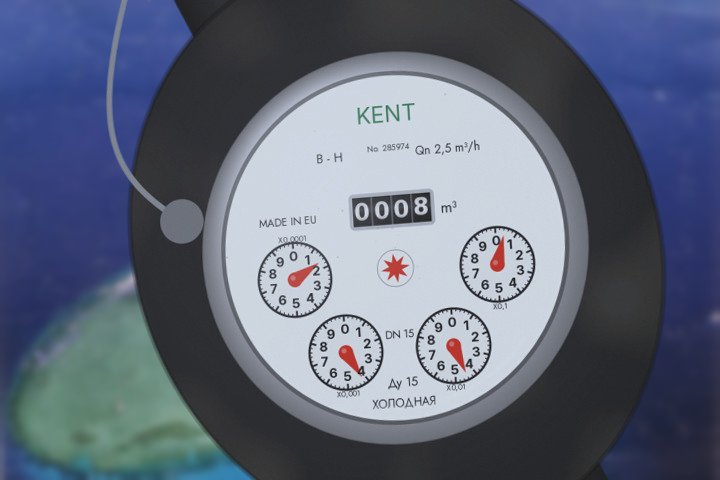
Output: 8.0441 m³
